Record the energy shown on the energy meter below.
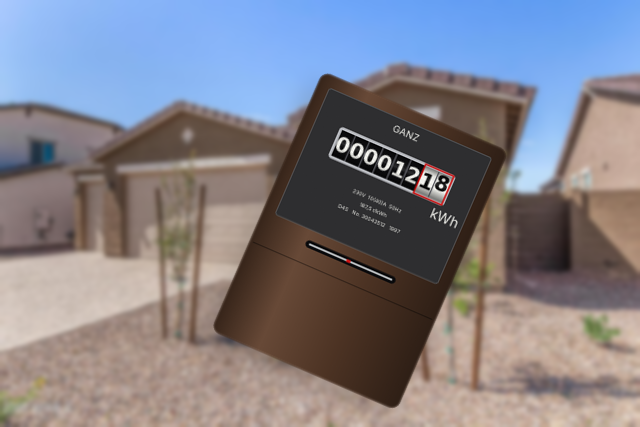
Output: 12.18 kWh
